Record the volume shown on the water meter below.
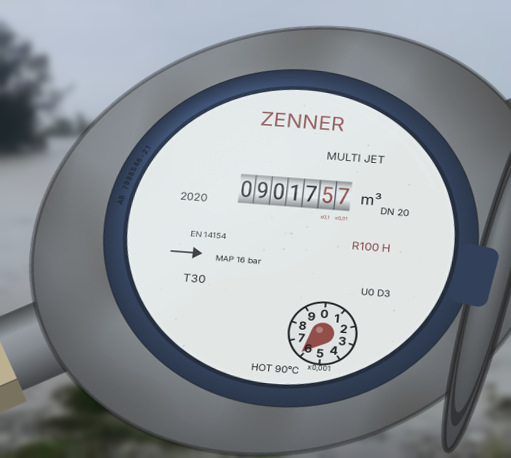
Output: 9017.576 m³
